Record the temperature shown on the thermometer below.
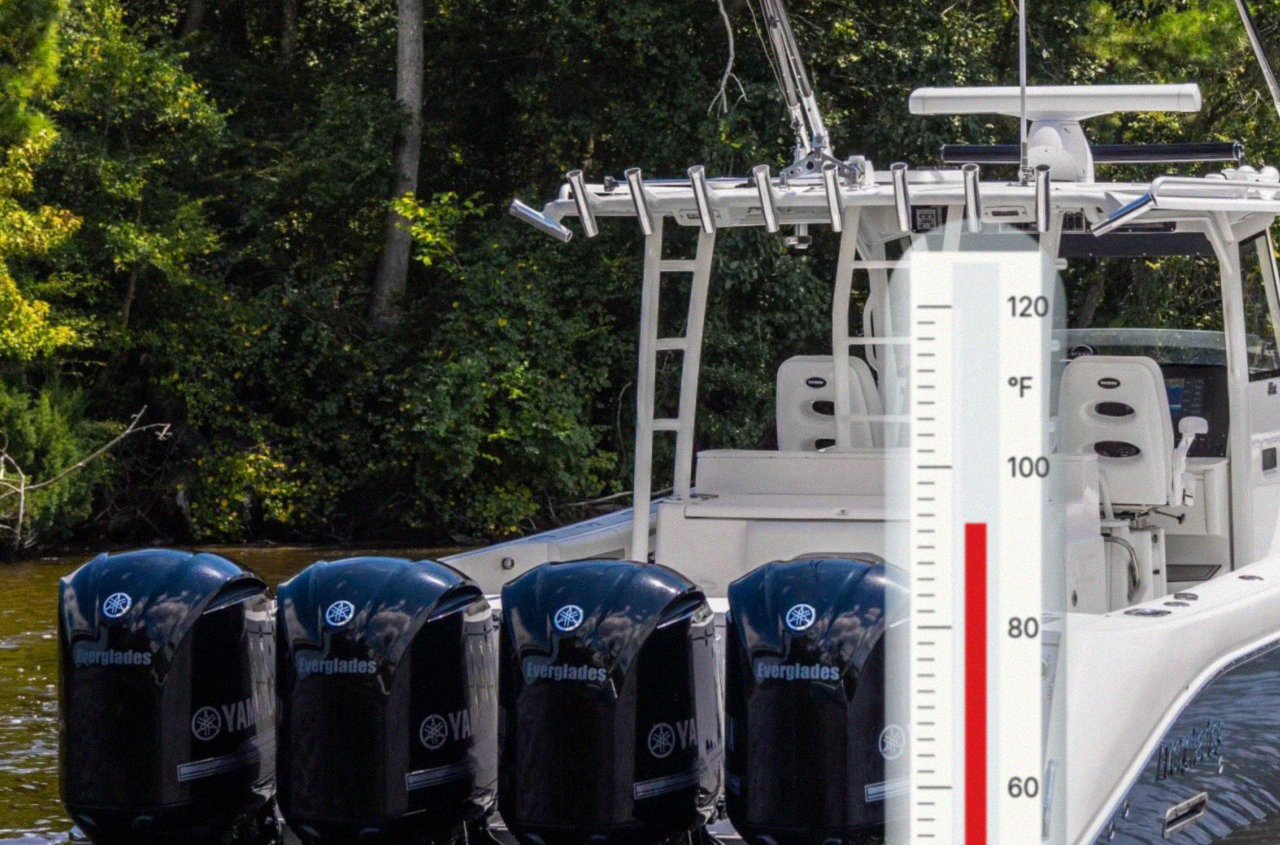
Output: 93 °F
